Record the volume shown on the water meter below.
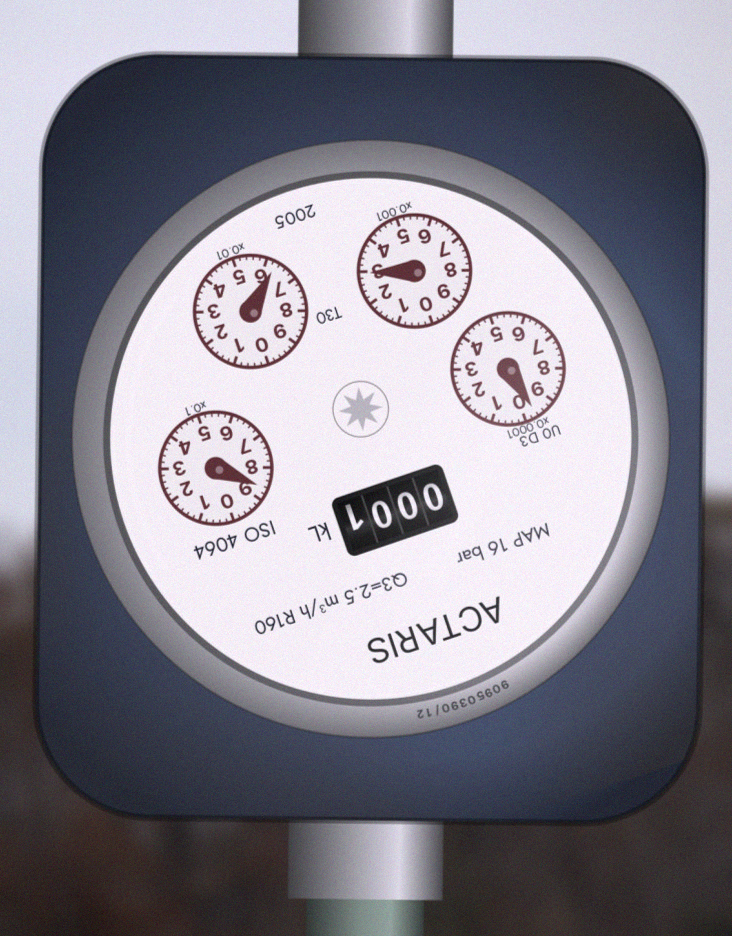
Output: 0.8629 kL
